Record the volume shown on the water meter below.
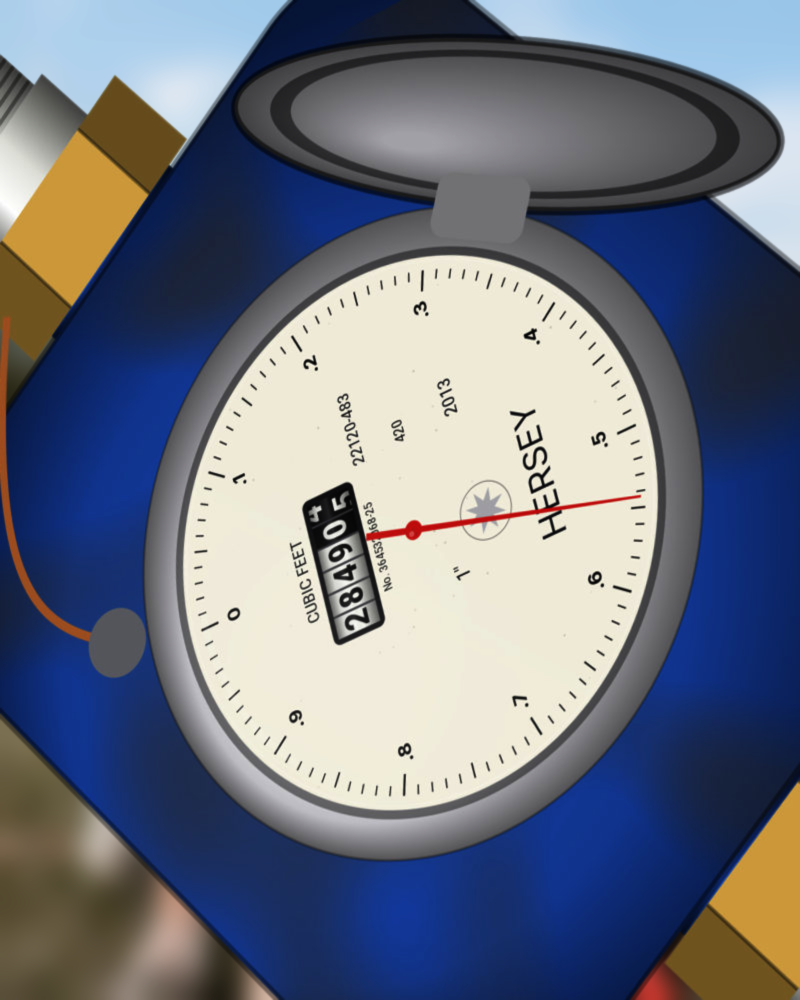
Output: 284904.54 ft³
